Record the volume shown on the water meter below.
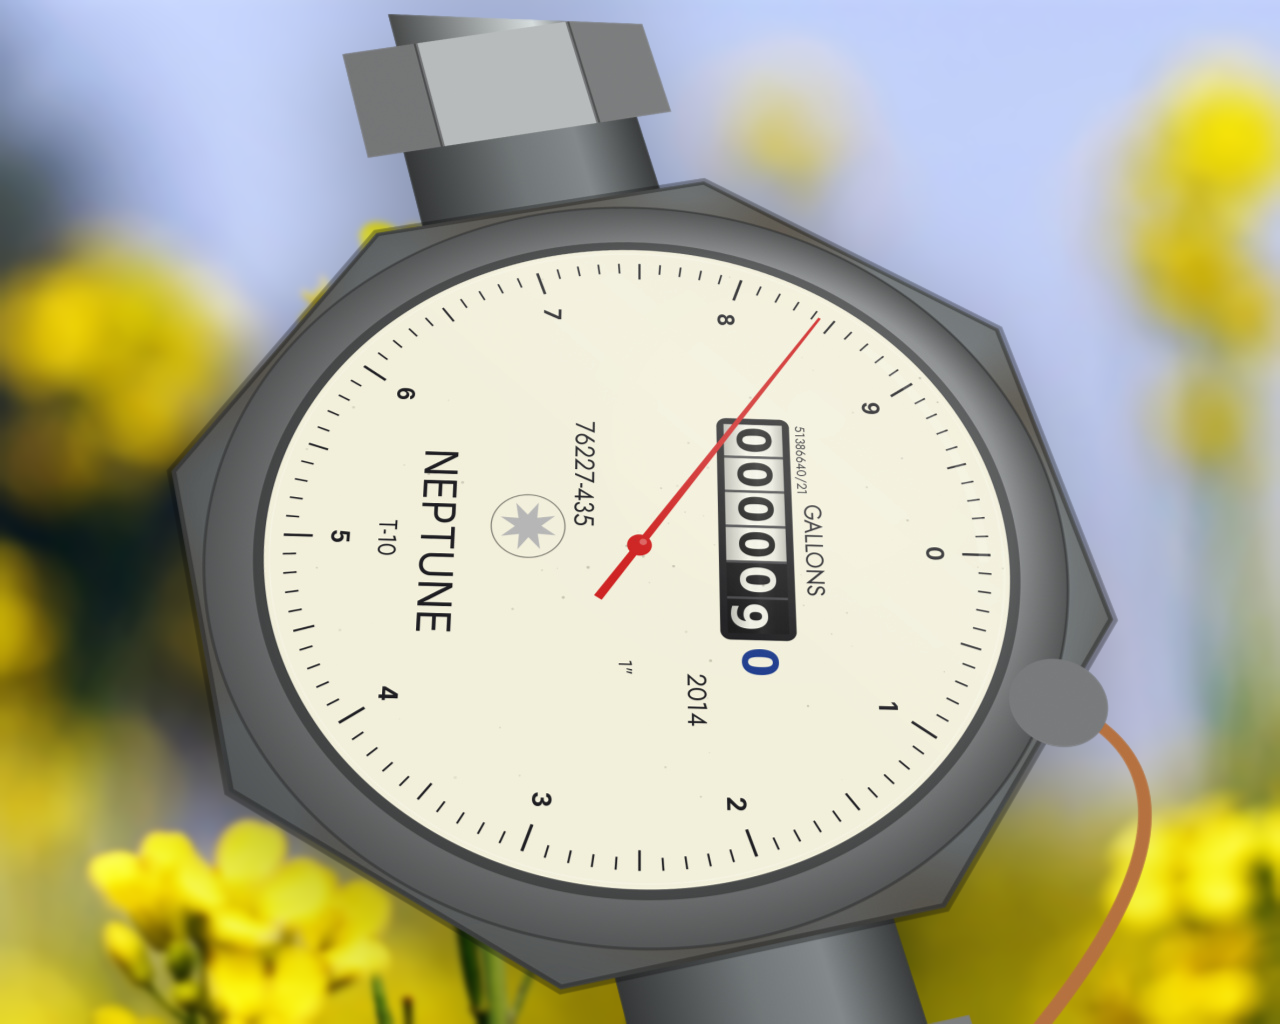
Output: 88.4 gal
